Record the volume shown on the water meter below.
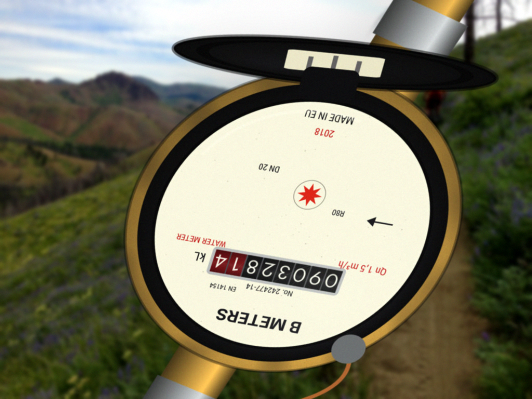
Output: 90328.14 kL
